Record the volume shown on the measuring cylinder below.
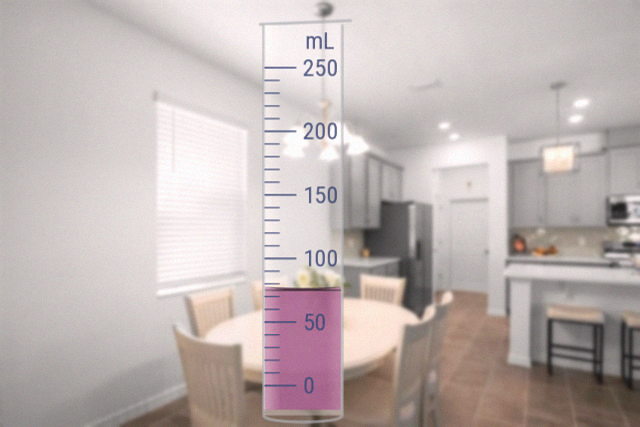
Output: 75 mL
